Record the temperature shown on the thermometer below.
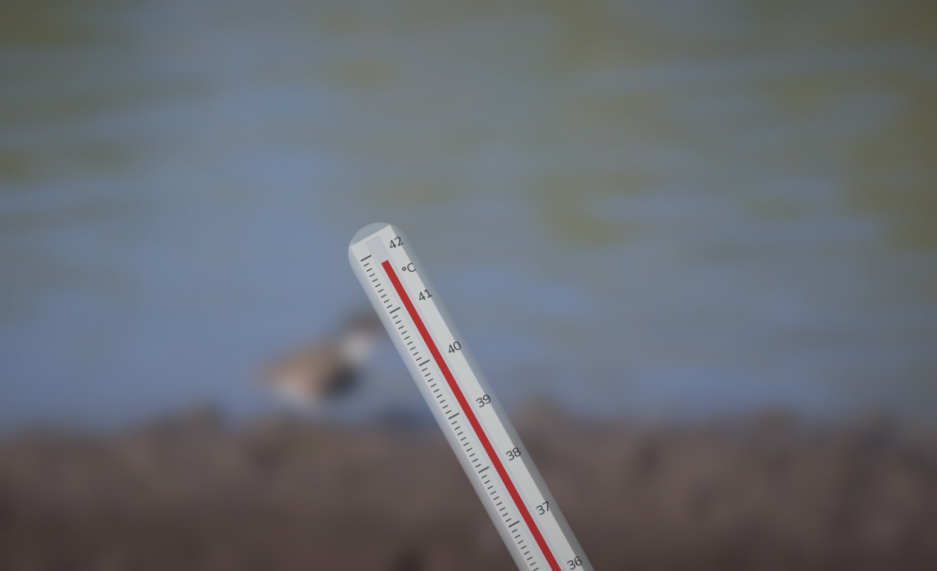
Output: 41.8 °C
